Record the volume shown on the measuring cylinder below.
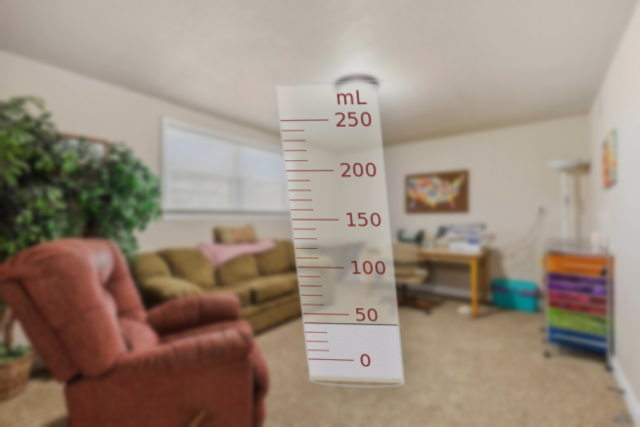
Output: 40 mL
